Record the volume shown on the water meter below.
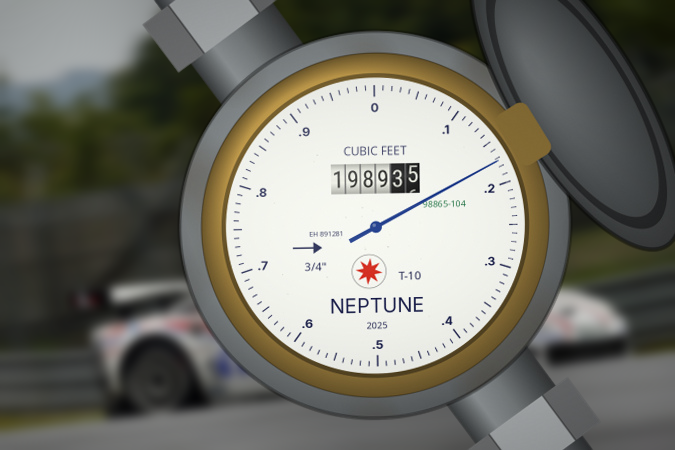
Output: 198935.17 ft³
